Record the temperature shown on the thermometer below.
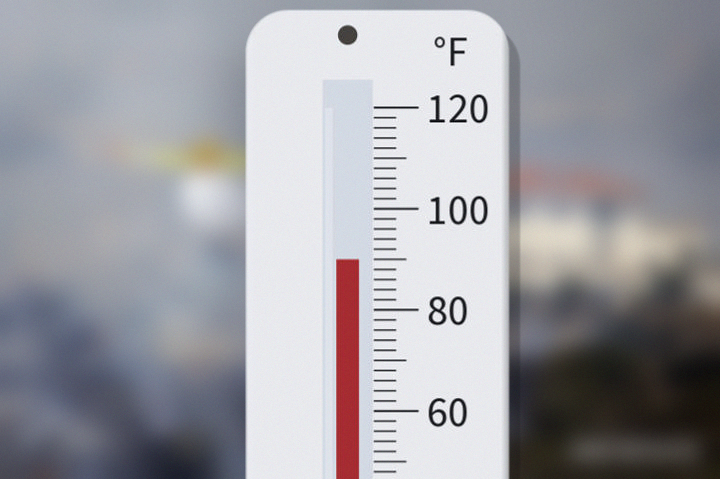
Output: 90 °F
